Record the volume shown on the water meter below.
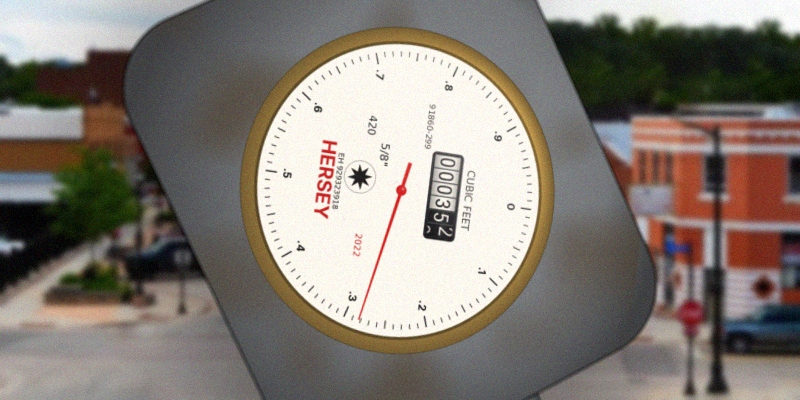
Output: 352.28 ft³
